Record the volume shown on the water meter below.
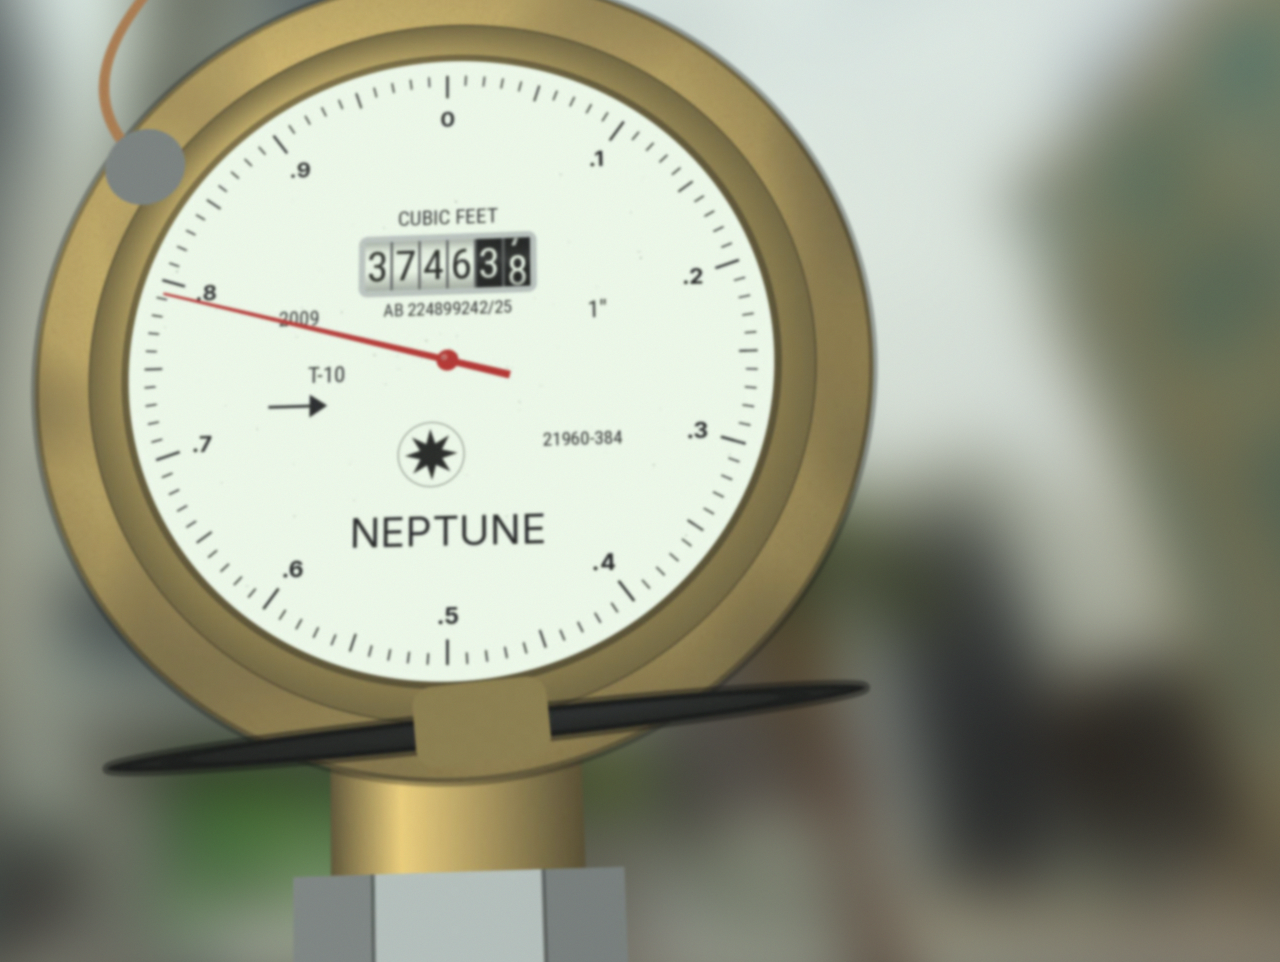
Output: 374637.79 ft³
